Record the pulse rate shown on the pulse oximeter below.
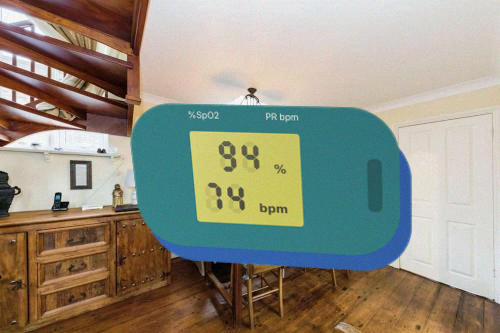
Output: 74 bpm
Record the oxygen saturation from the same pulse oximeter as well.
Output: 94 %
